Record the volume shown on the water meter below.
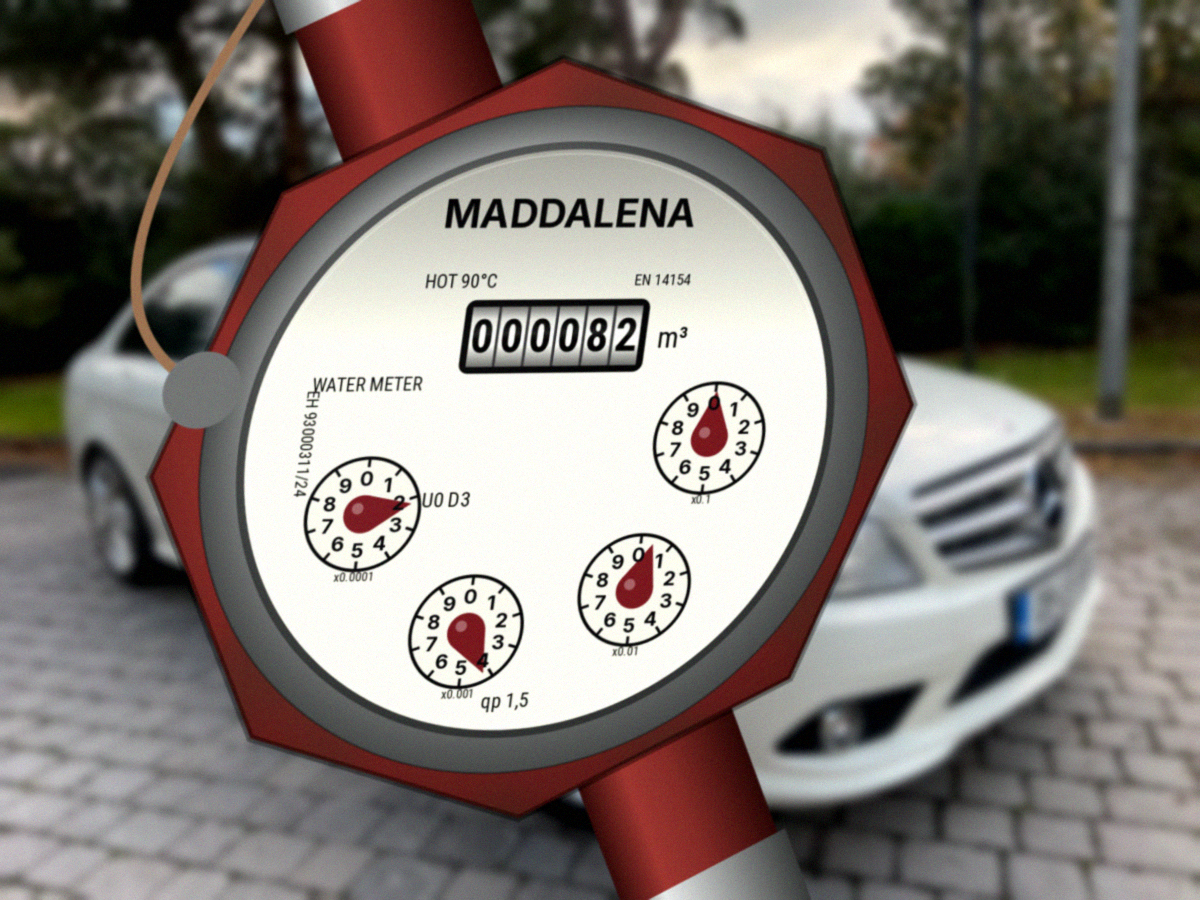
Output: 82.0042 m³
